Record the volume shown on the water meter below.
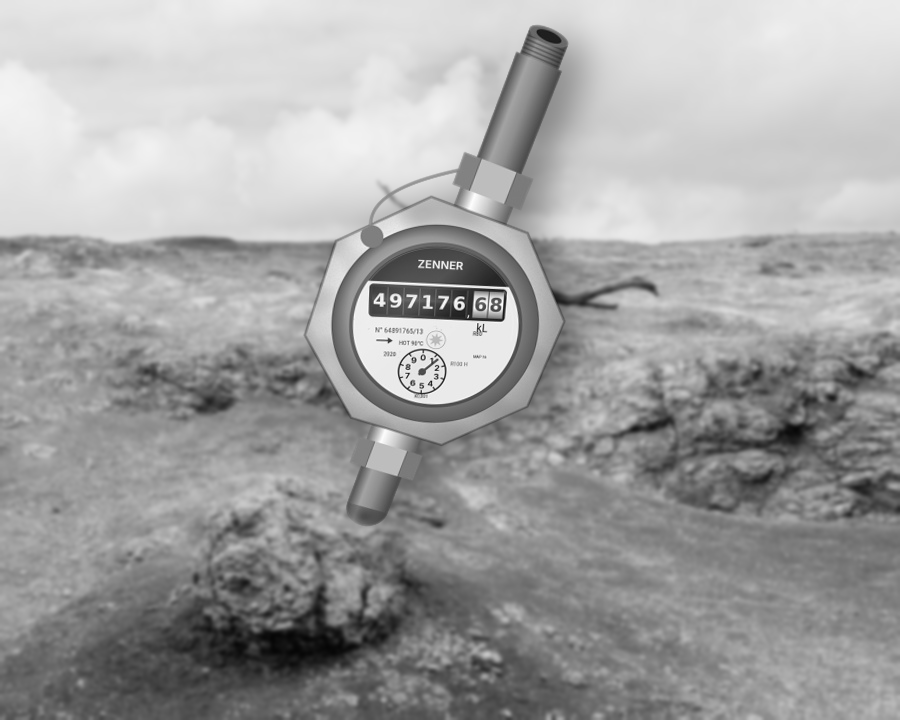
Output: 497176.681 kL
